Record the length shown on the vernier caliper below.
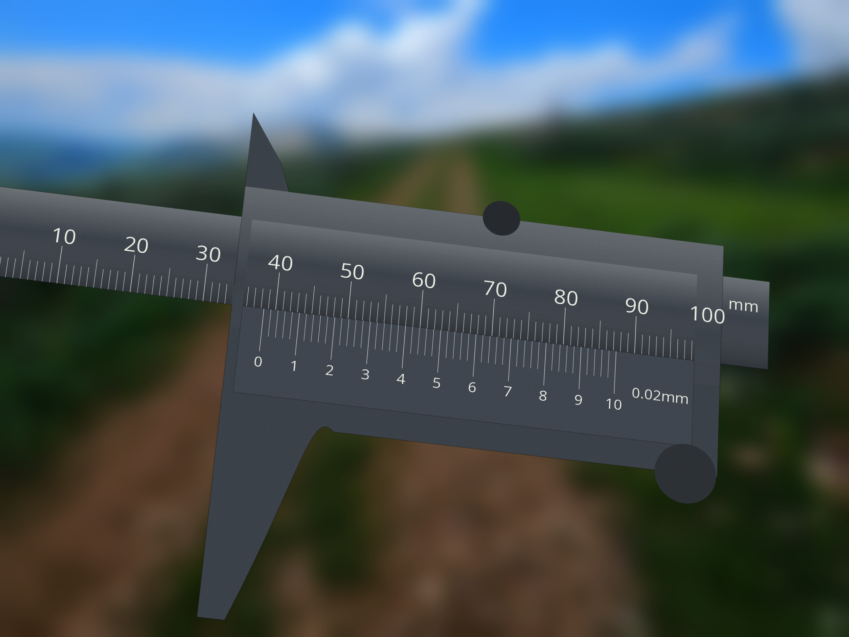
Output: 38.4 mm
